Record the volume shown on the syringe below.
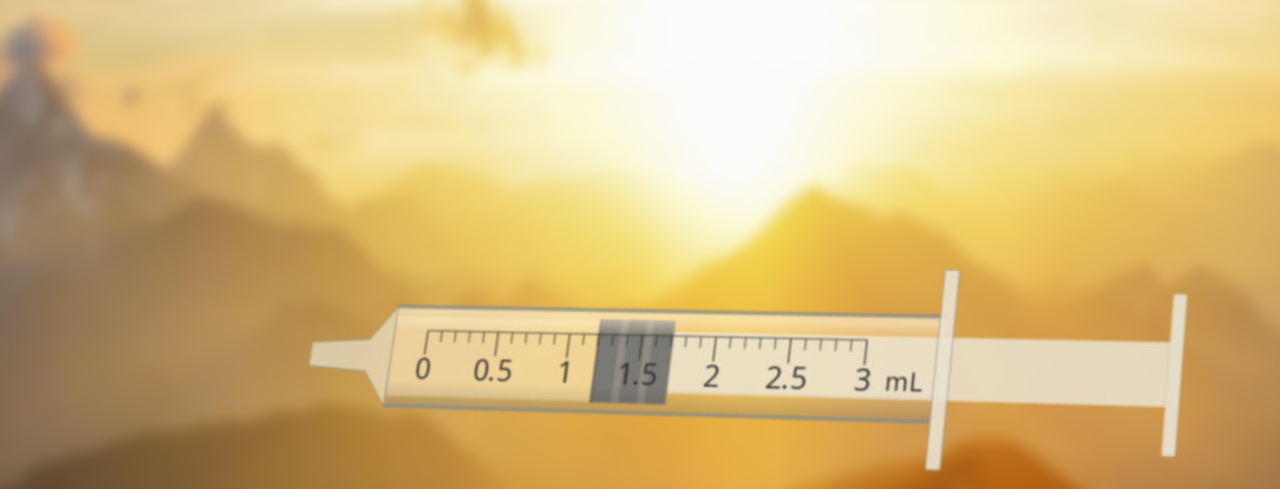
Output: 1.2 mL
